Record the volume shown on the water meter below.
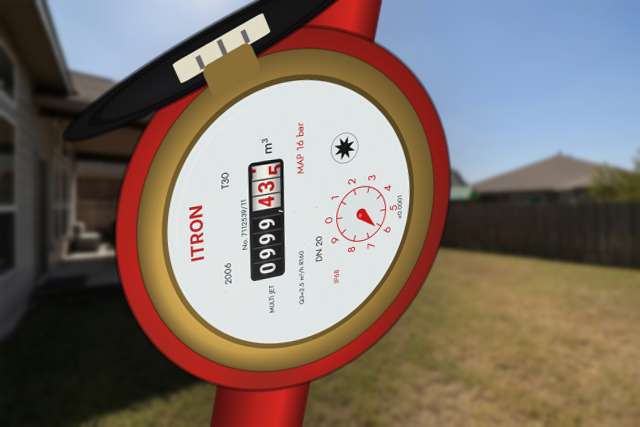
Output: 999.4346 m³
